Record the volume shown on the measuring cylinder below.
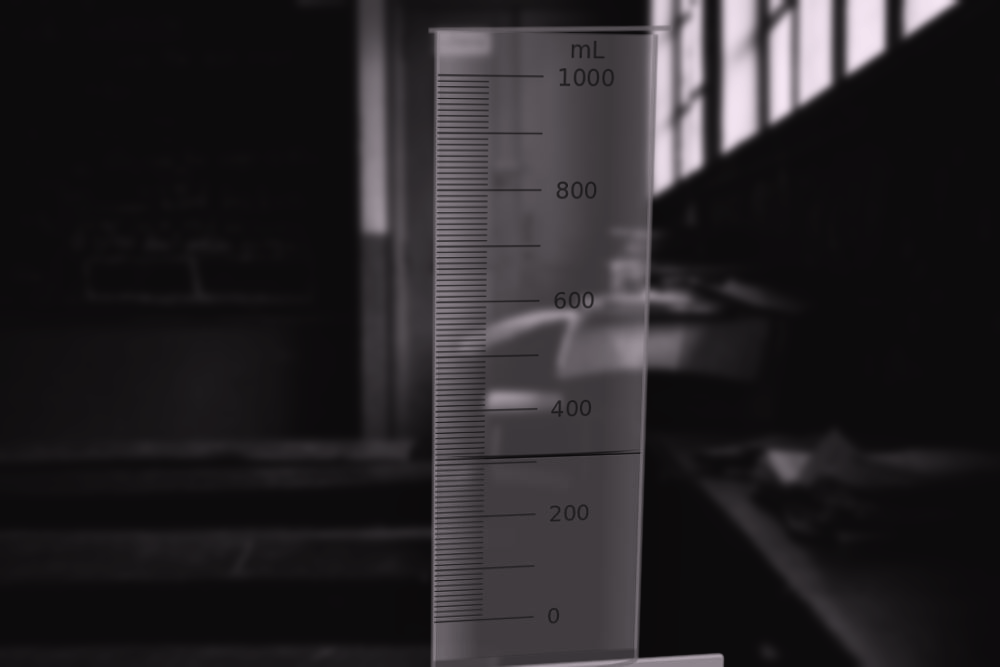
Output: 310 mL
